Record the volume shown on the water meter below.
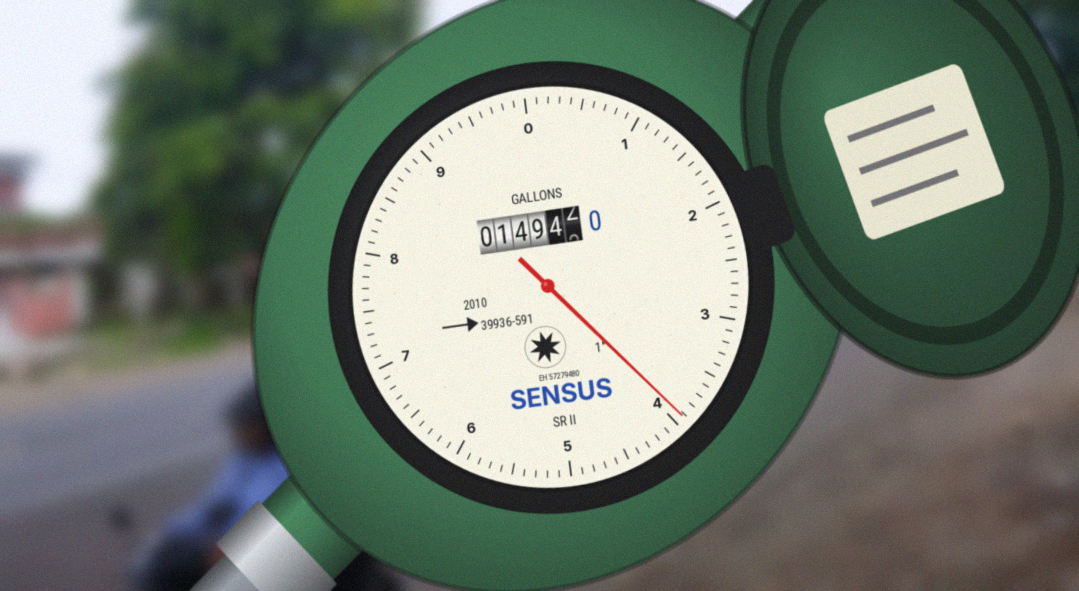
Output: 149423.9 gal
